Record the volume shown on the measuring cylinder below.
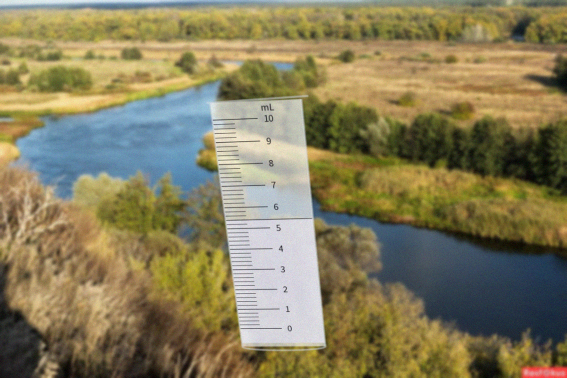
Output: 5.4 mL
